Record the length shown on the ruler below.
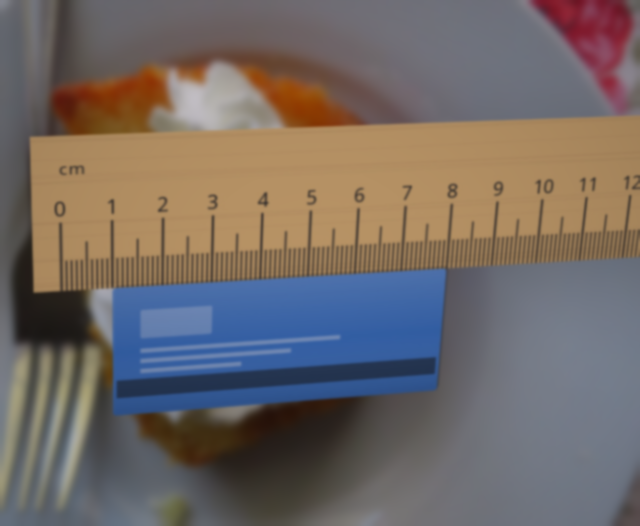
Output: 7 cm
